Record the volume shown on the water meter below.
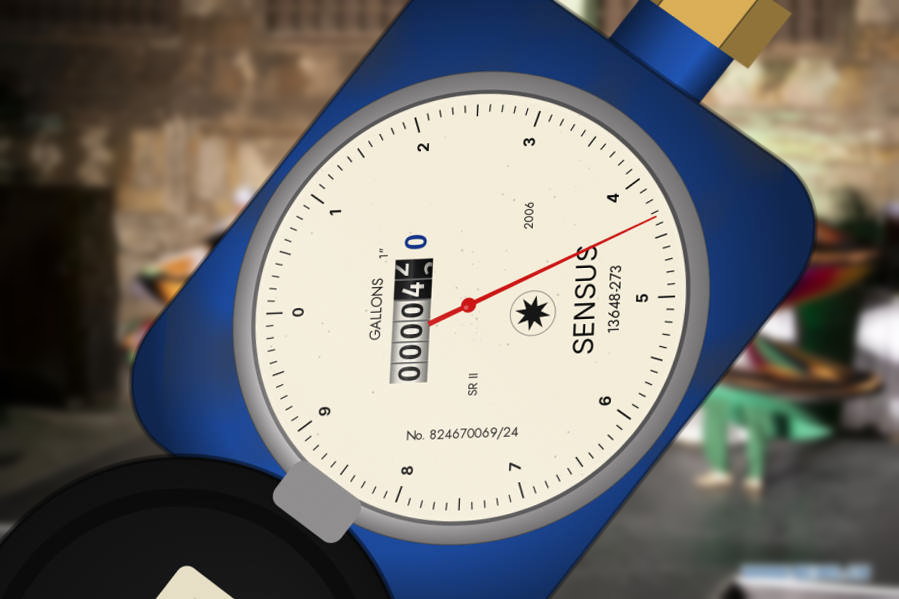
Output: 424.3 gal
